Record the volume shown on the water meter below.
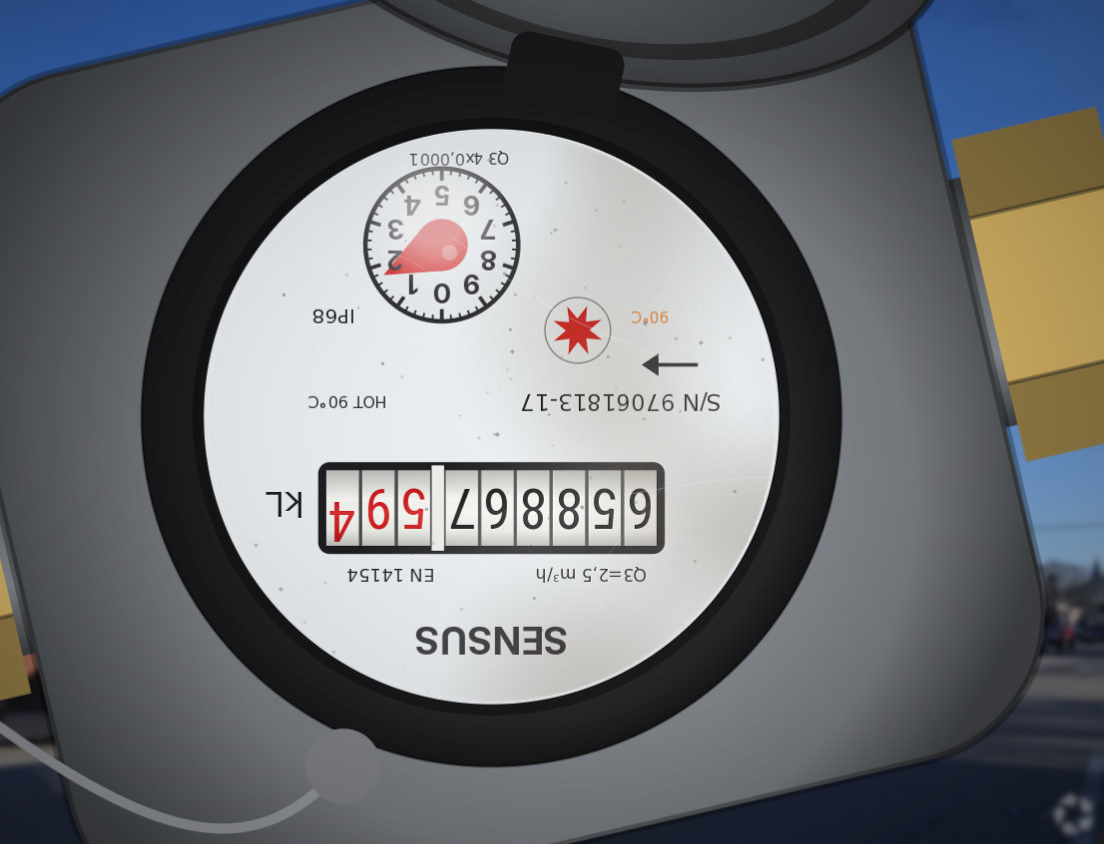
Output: 658867.5941 kL
